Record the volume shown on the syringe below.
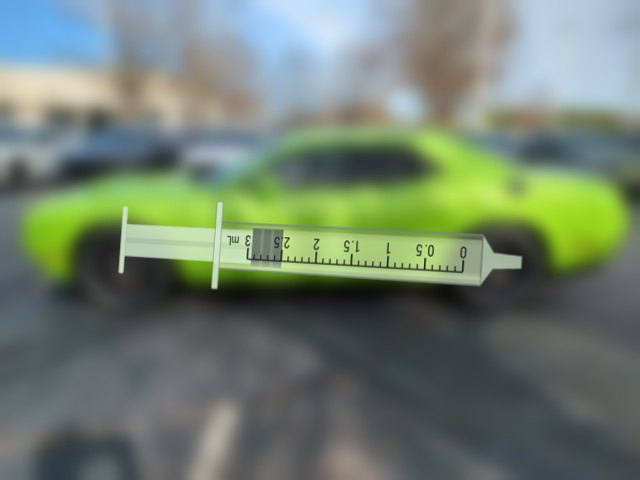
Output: 2.5 mL
